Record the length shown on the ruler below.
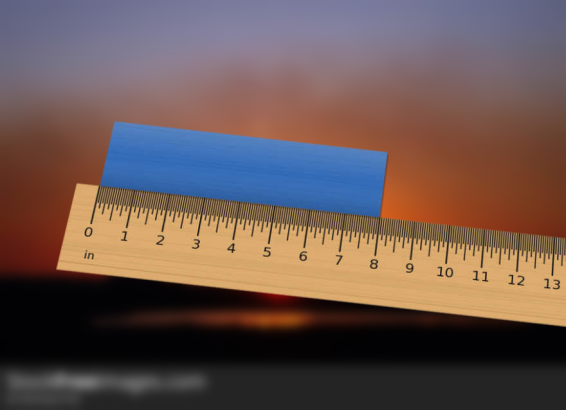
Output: 8 in
